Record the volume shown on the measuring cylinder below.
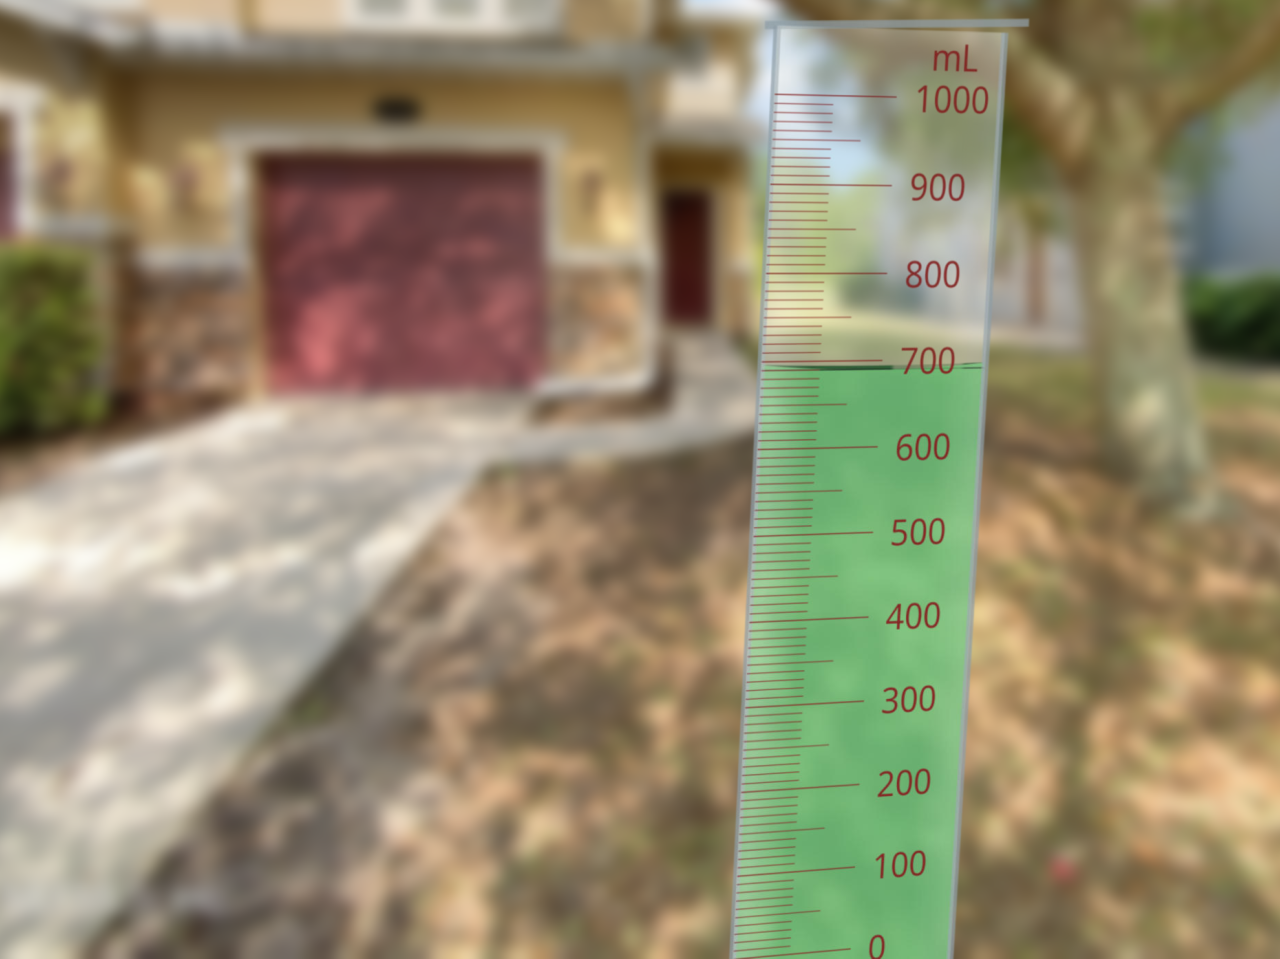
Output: 690 mL
